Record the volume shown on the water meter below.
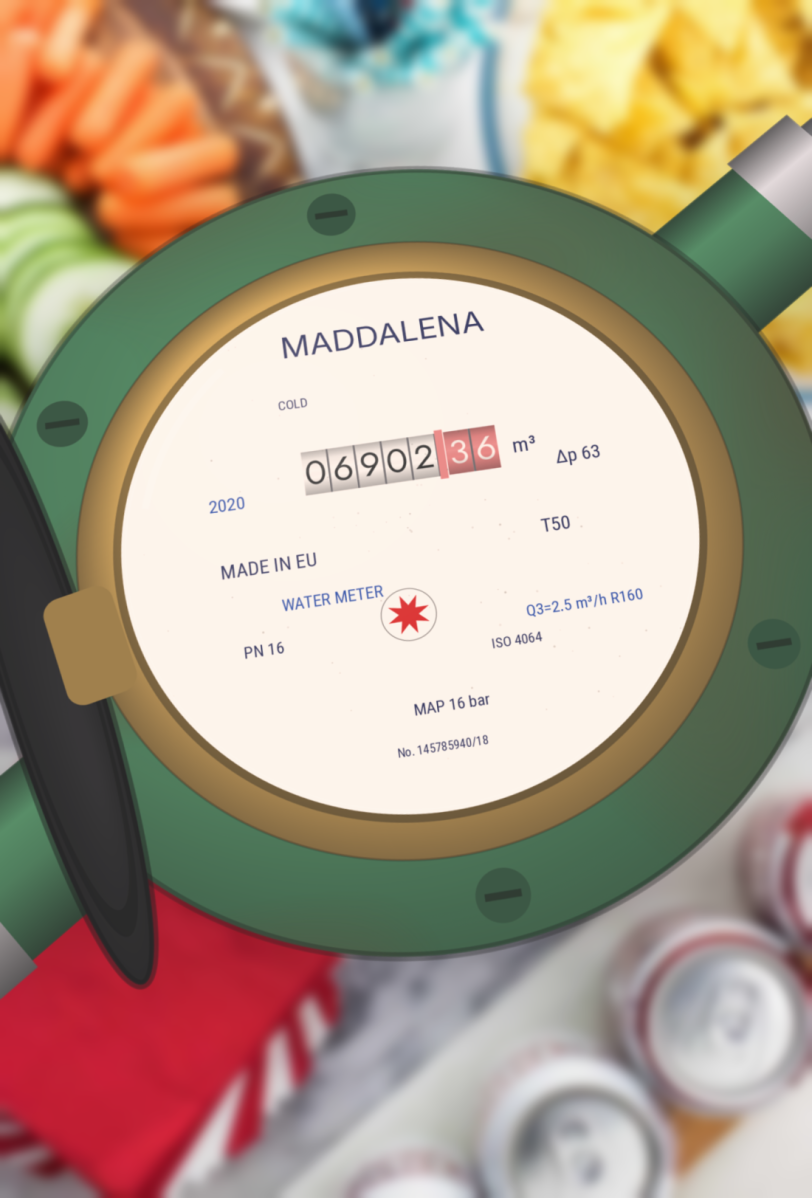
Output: 6902.36 m³
